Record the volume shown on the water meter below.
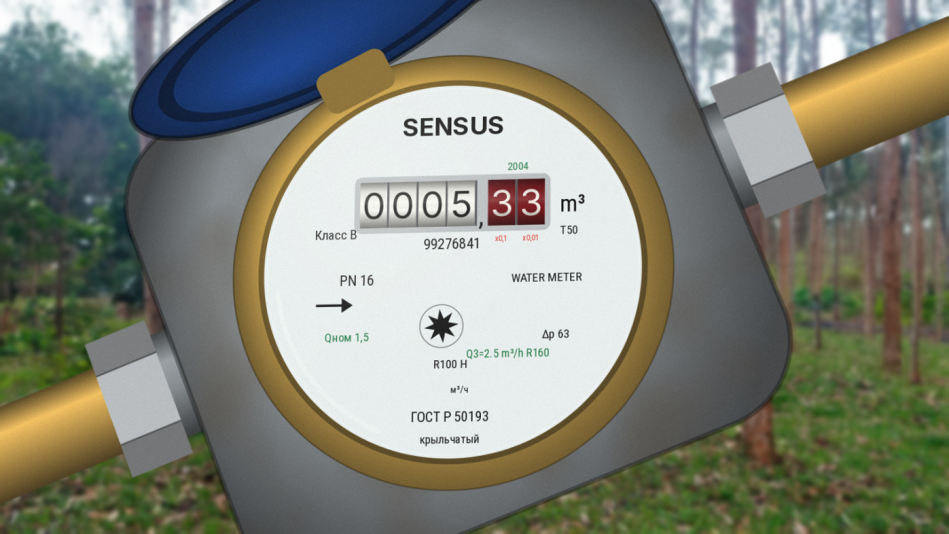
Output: 5.33 m³
